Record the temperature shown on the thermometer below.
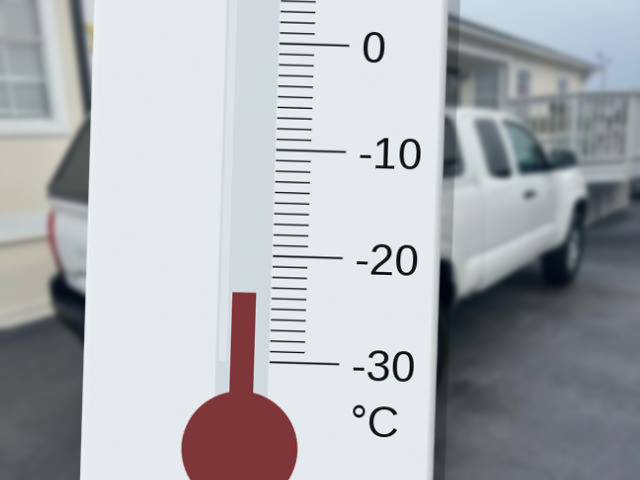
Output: -23.5 °C
